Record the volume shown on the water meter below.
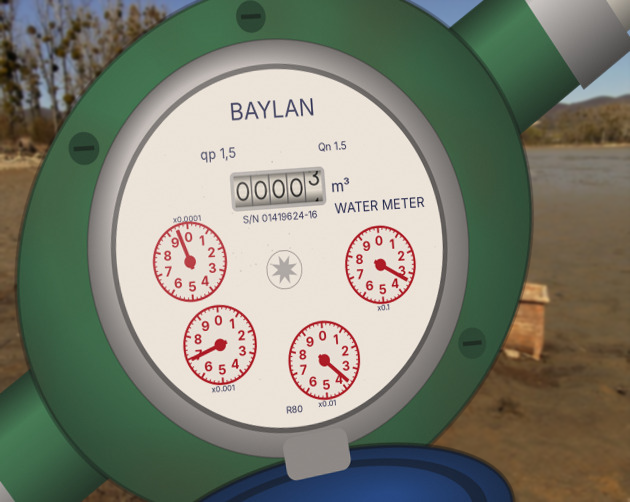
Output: 3.3369 m³
